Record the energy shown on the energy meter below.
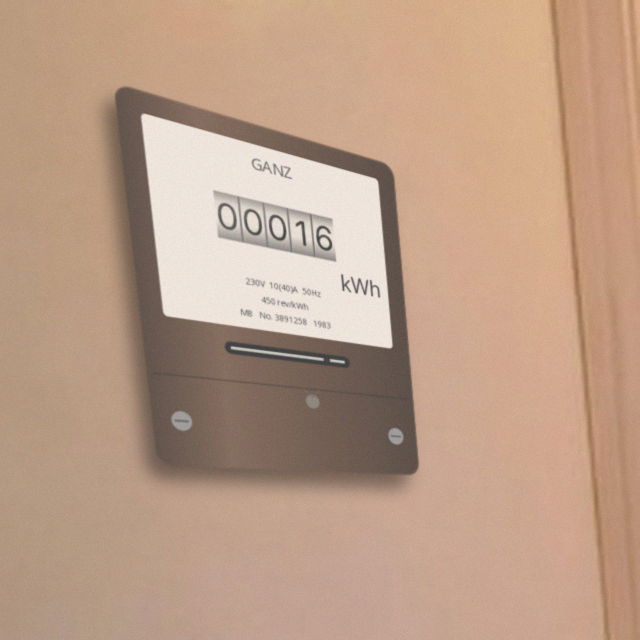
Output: 16 kWh
